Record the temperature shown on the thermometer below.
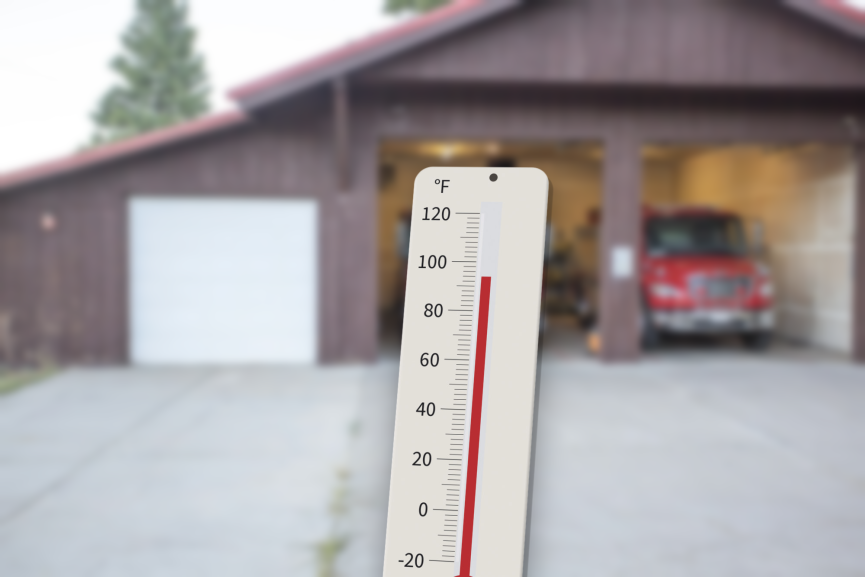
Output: 94 °F
